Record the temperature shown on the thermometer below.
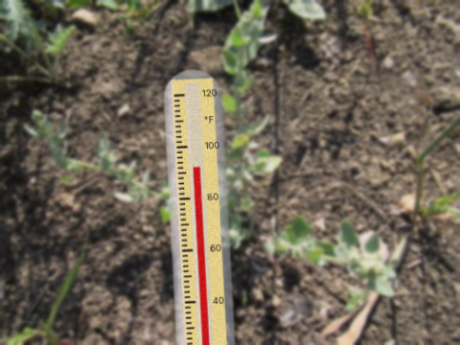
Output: 92 °F
